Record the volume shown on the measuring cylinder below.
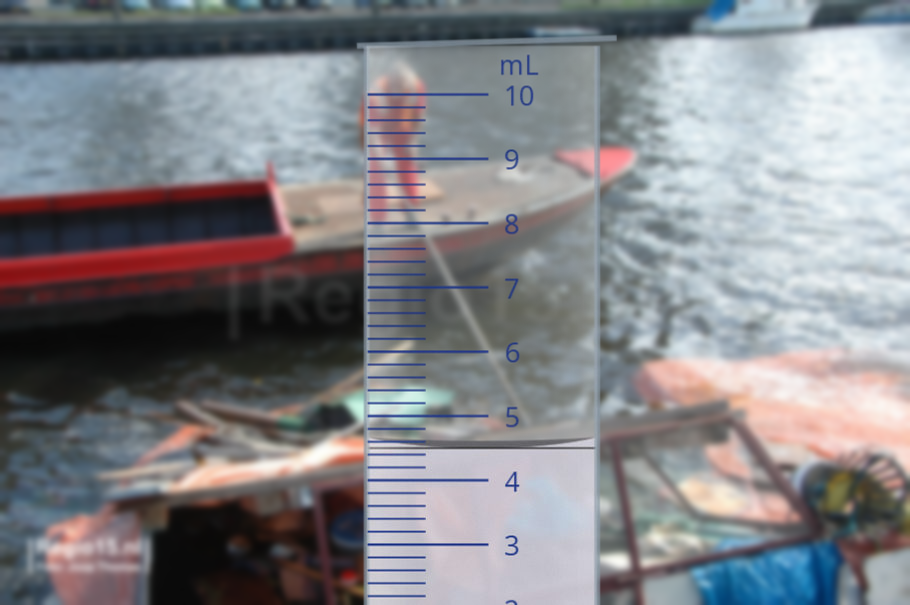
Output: 4.5 mL
